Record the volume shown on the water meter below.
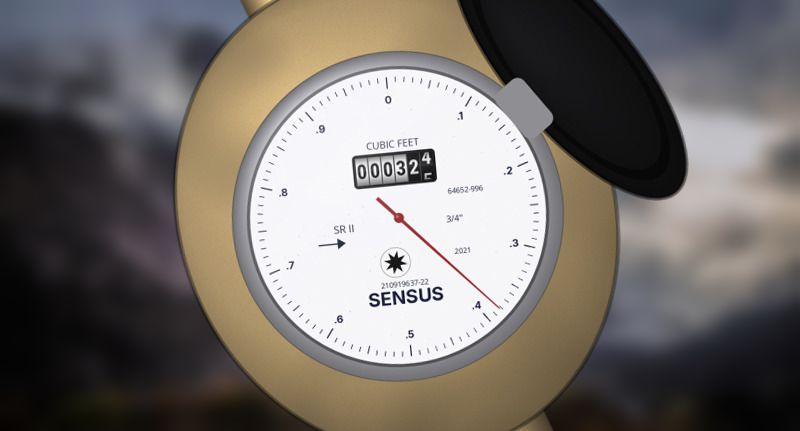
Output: 324.38 ft³
